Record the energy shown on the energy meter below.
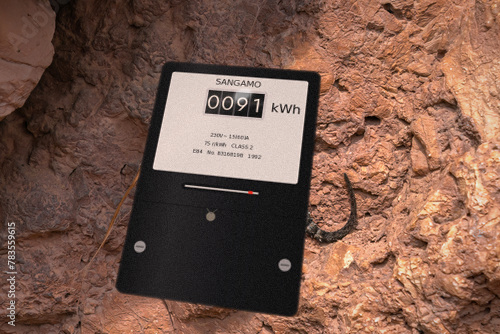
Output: 91 kWh
